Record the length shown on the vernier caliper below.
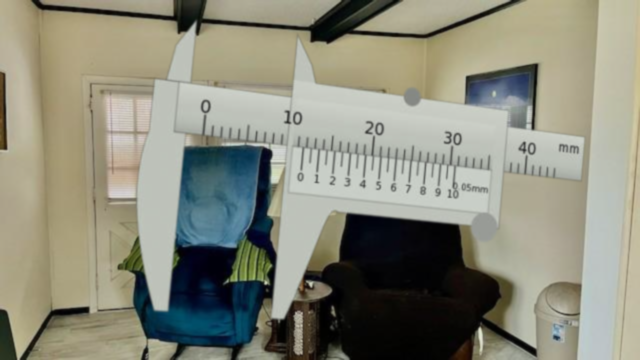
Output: 11.6 mm
